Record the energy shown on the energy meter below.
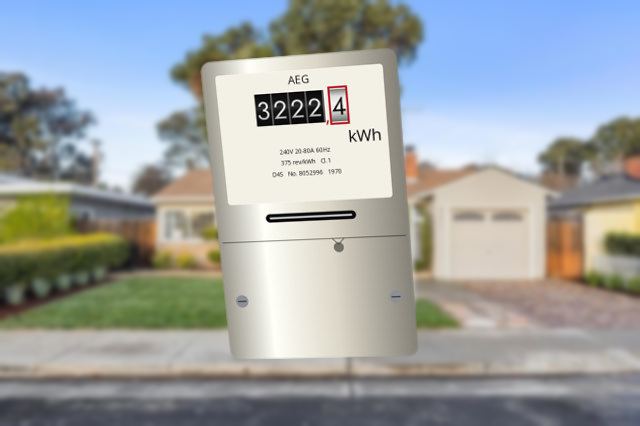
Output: 3222.4 kWh
